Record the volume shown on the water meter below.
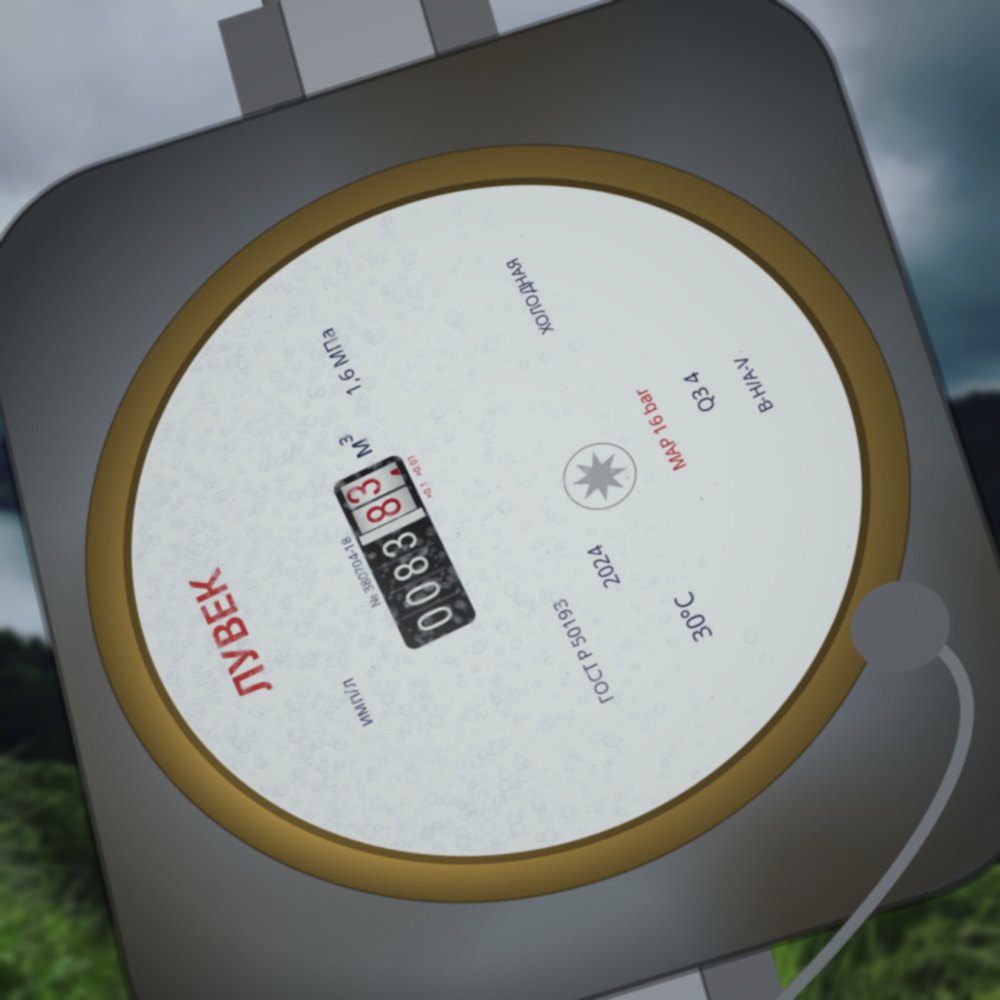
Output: 83.83 m³
